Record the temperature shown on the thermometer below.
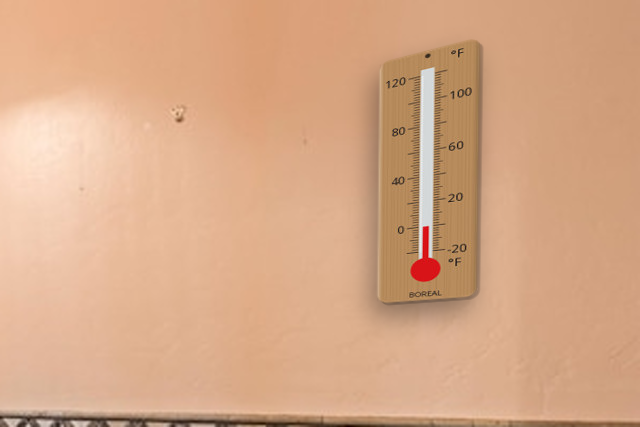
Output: 0 °F
